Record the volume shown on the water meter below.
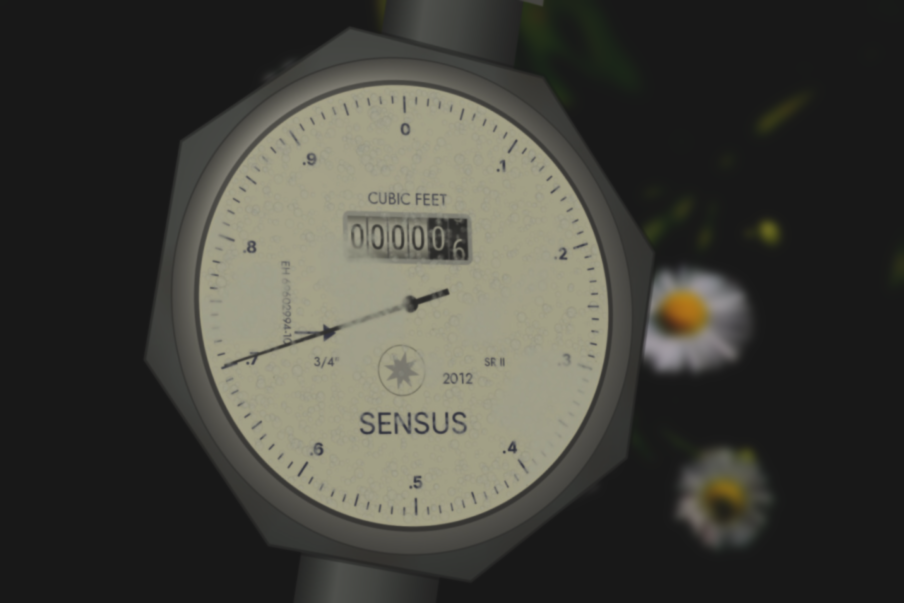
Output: 5.70 ft³
